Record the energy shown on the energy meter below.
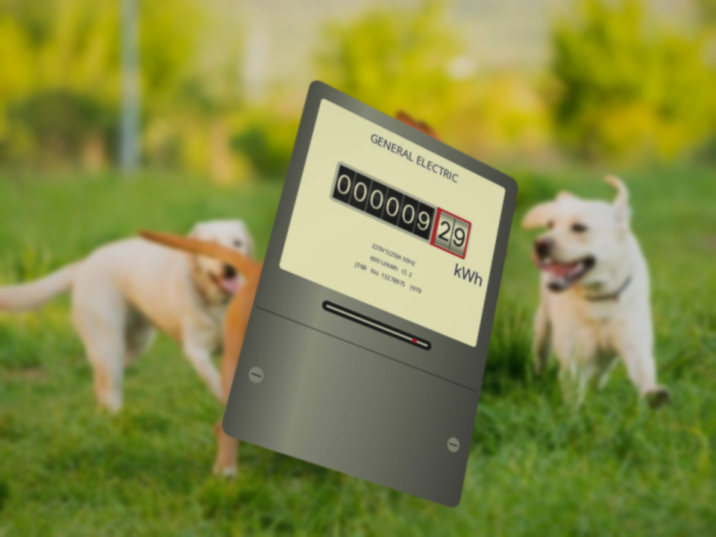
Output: 9.29 kWh
